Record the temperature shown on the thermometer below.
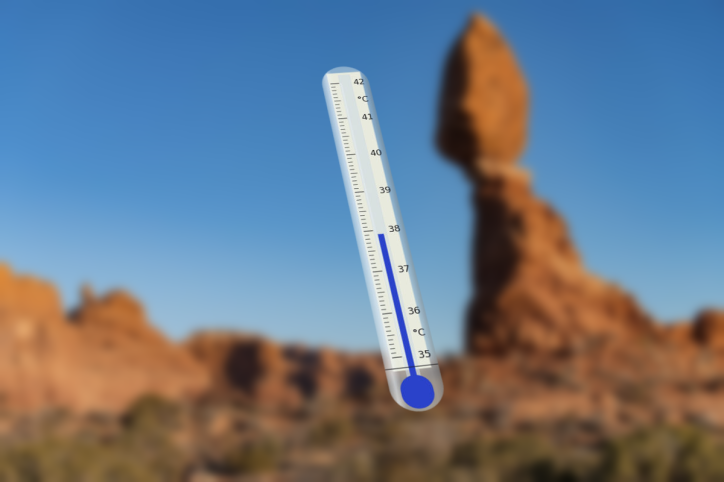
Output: 37.9 °C
